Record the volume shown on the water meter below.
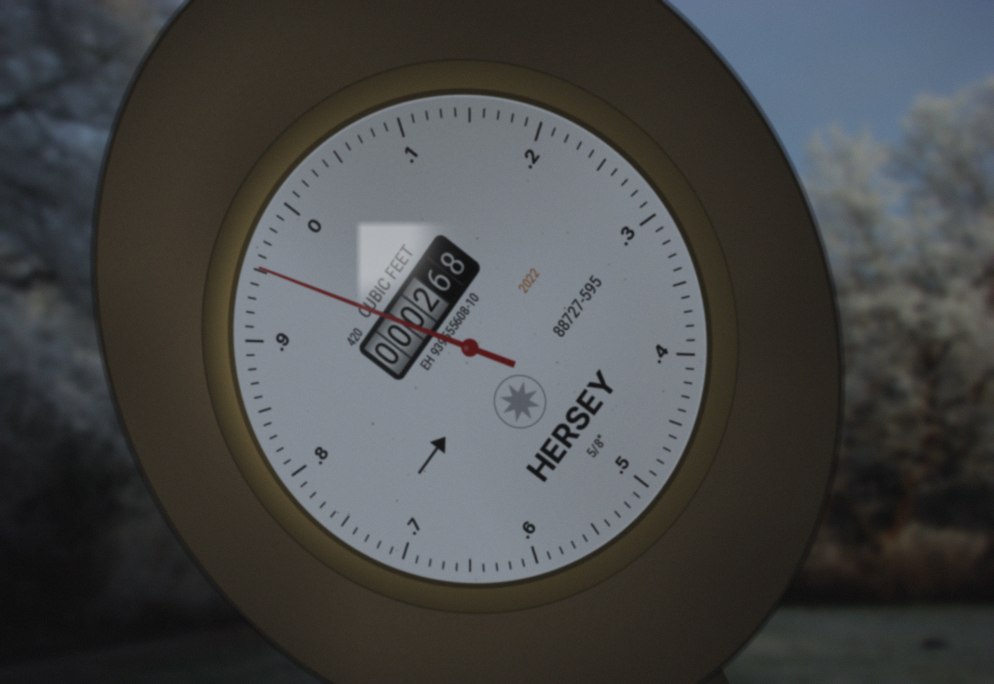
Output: 267.95 ft³
